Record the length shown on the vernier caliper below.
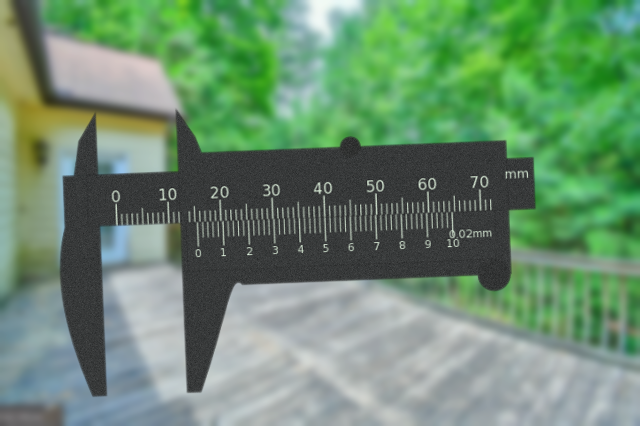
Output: 15.5 mm
